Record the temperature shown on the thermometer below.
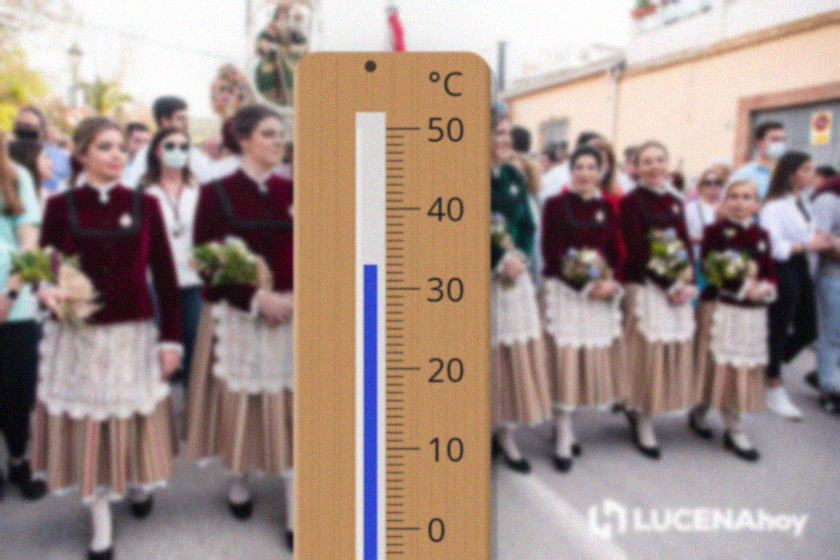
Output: 33 °C
